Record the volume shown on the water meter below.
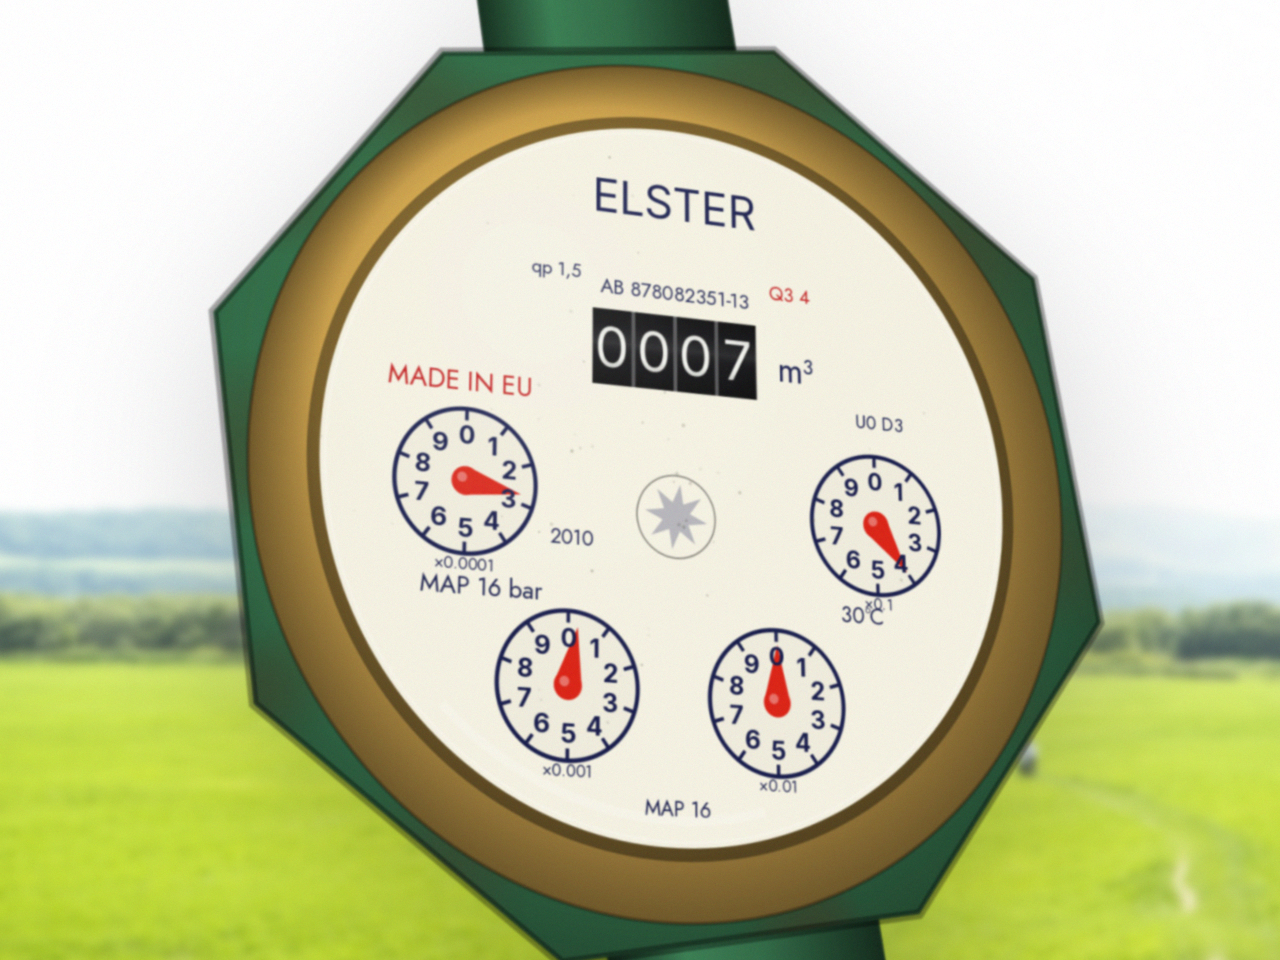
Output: 7.4002 m³
